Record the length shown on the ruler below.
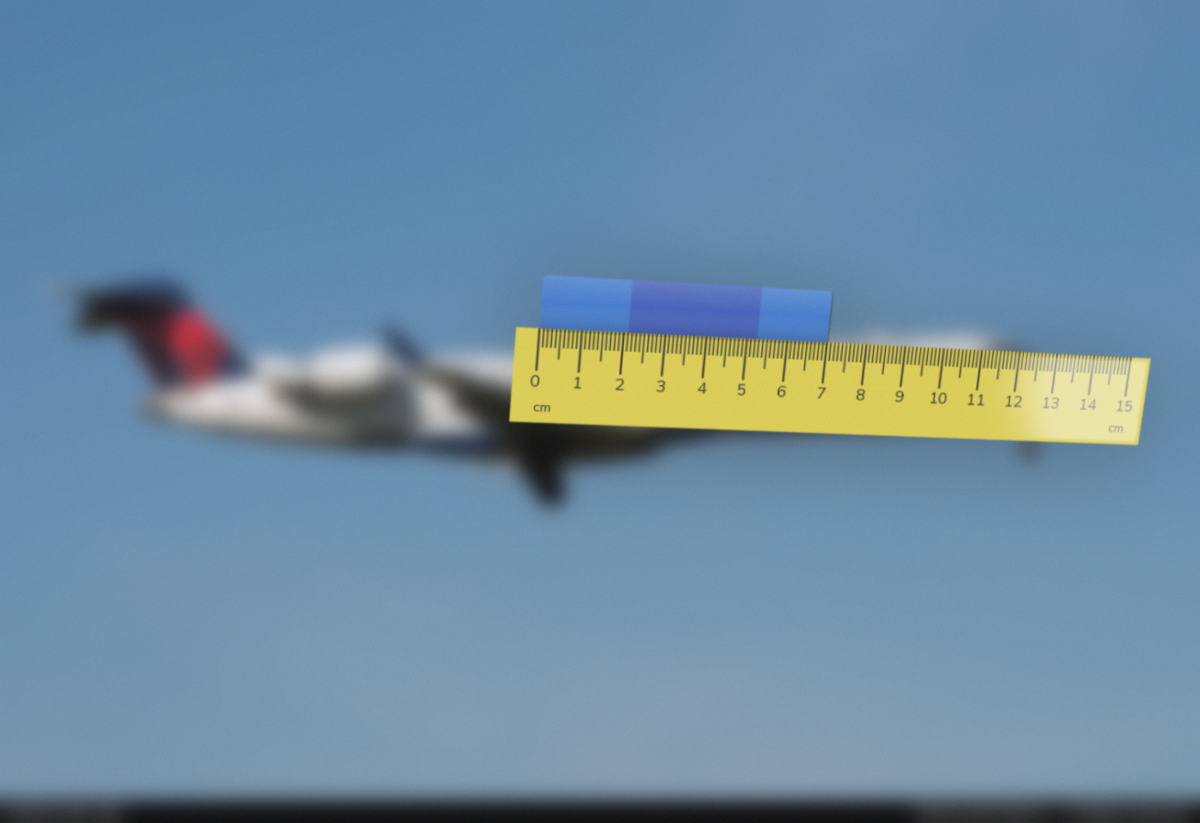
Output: 7 cm
